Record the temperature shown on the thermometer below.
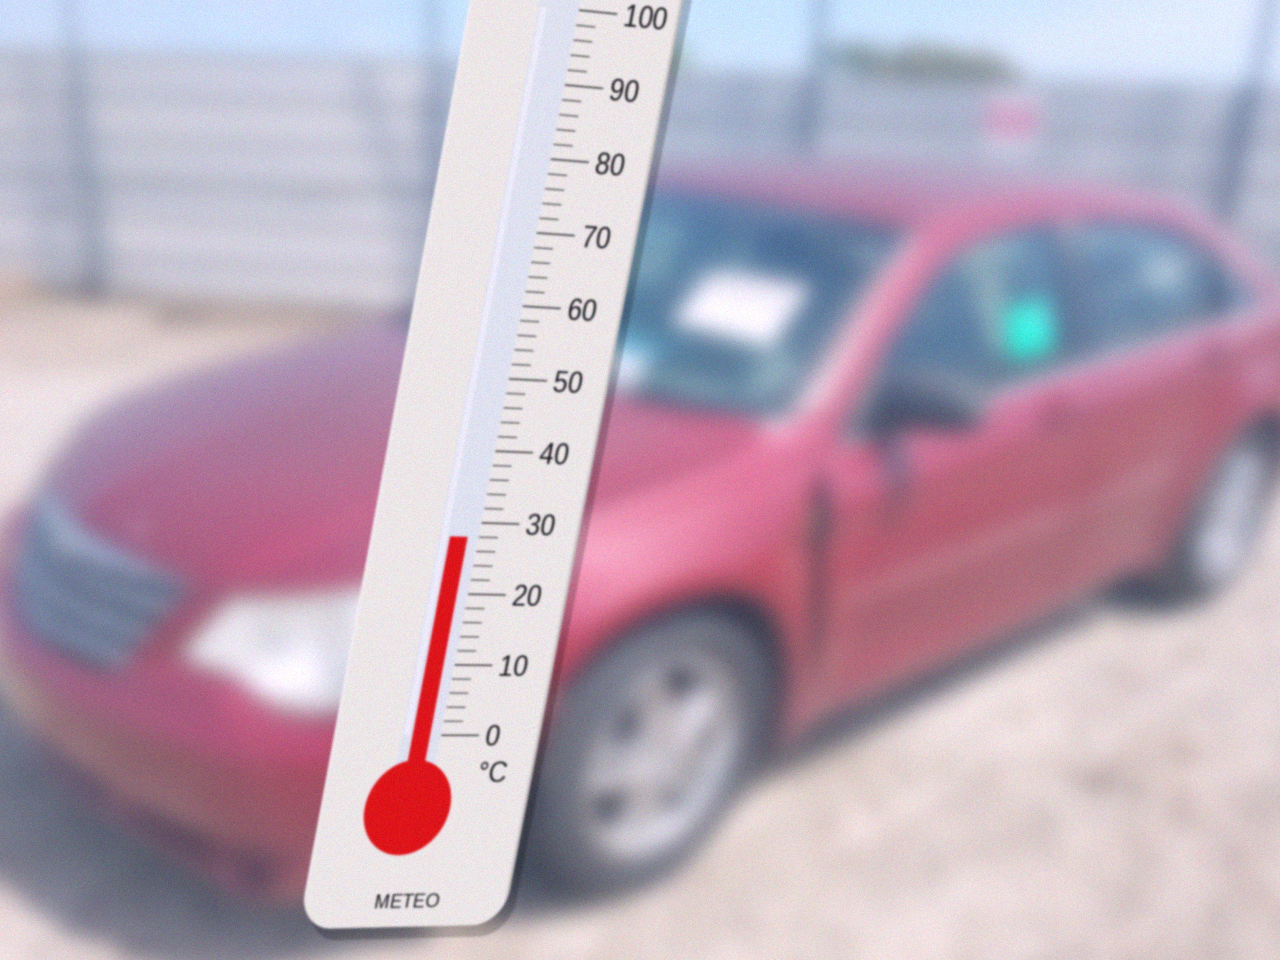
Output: 28 °C
